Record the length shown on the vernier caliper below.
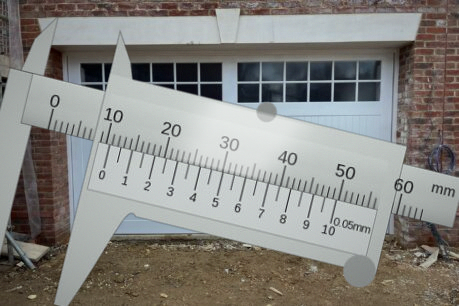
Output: 10.6 mm
